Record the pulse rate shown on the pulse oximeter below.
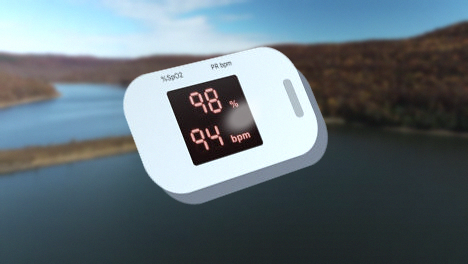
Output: 94 bpm
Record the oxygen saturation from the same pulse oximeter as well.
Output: 98 %
